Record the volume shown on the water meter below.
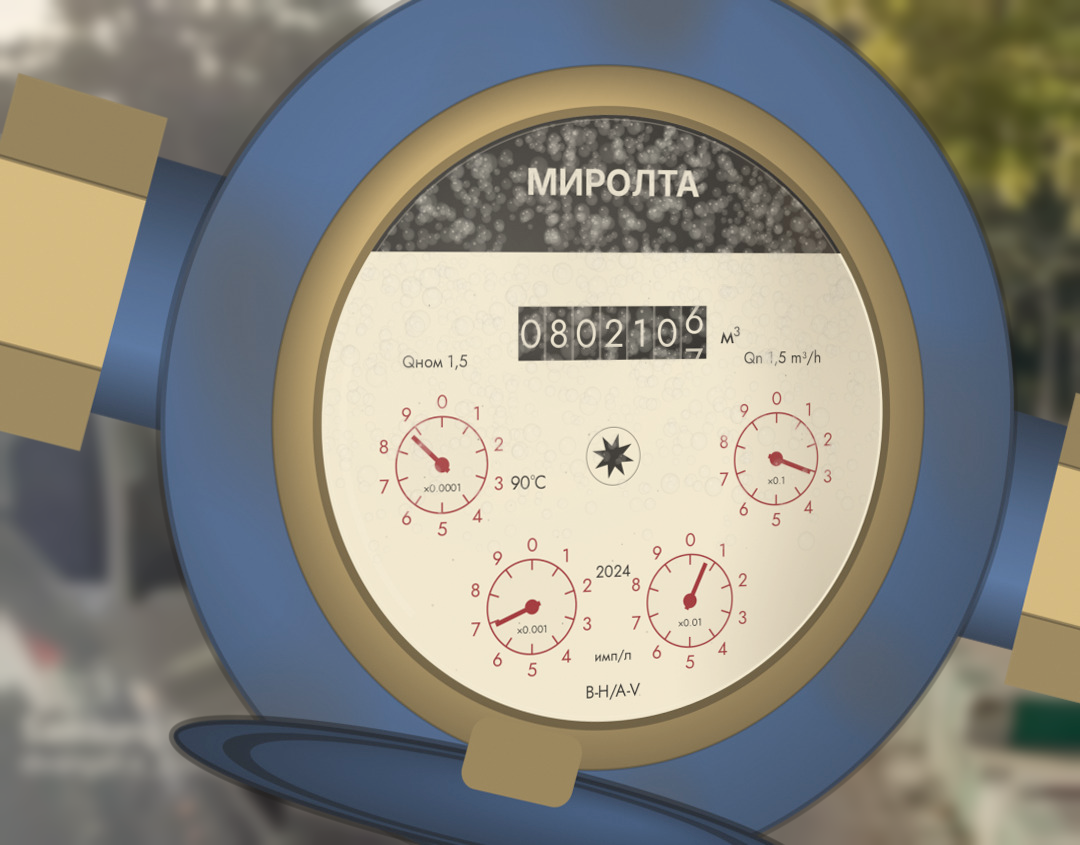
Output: 802106.3068 m³
